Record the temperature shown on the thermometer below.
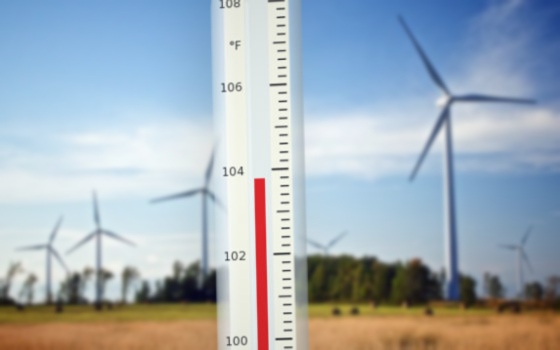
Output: 103.8 °F
